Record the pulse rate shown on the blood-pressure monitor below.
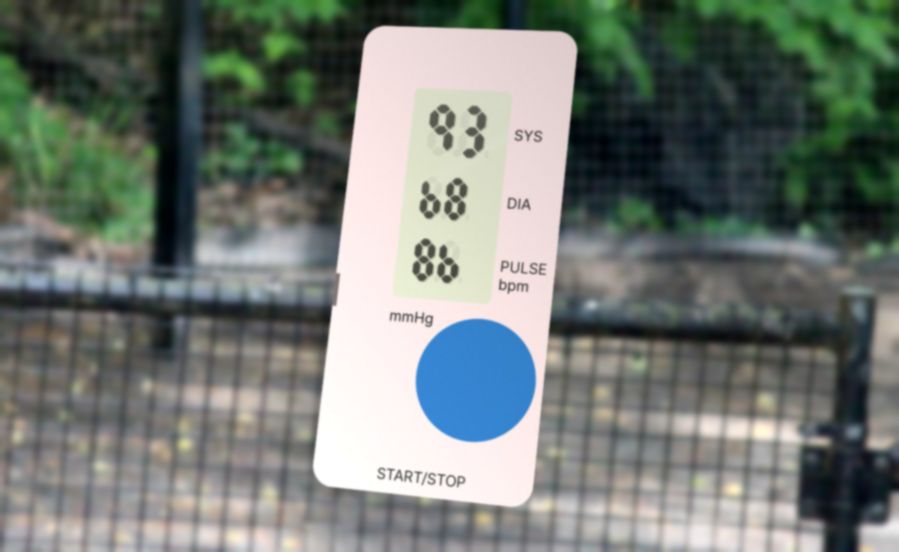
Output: 86 bpm
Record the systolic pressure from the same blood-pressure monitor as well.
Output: 93 mmHg
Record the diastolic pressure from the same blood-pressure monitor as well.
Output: 68 mmHg
